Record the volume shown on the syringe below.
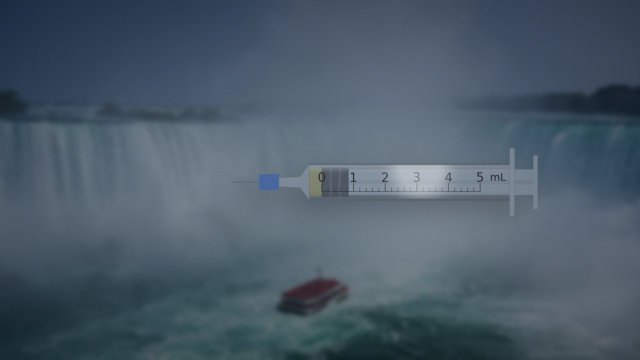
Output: 0 mL
